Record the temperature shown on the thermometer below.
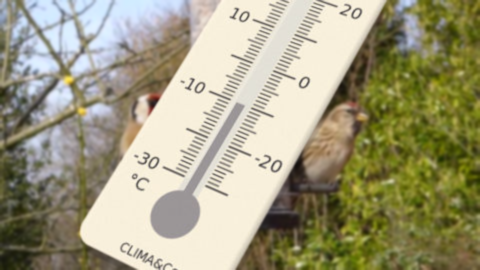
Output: -10 °C
